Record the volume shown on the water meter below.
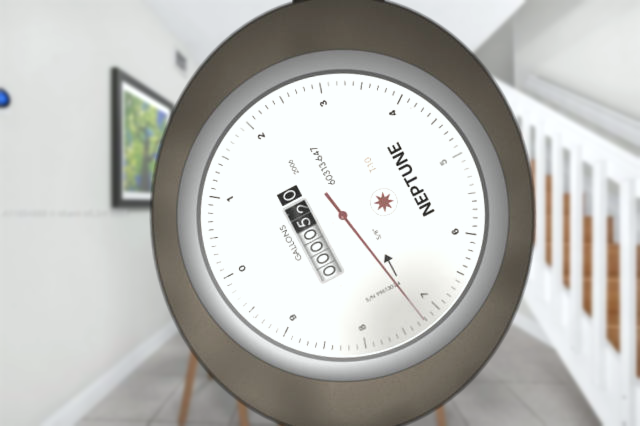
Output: 517.2 gal
